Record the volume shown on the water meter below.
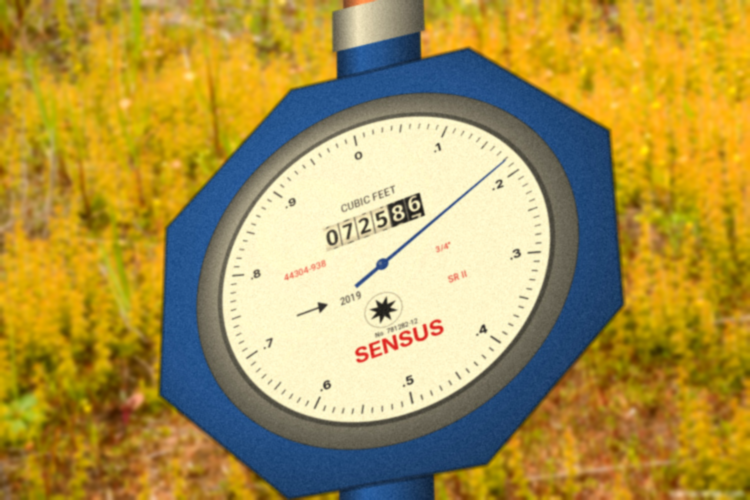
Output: 72586.18 ft³
